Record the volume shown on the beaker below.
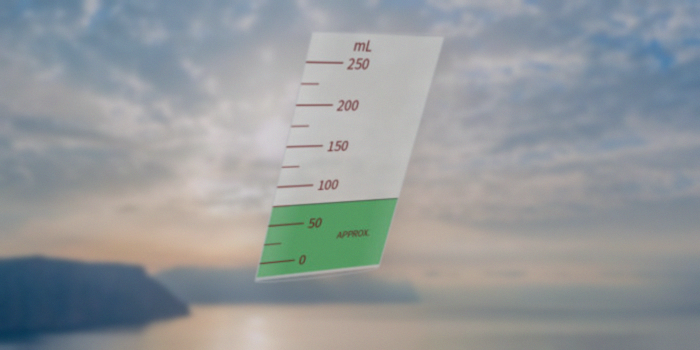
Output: 75 mL
